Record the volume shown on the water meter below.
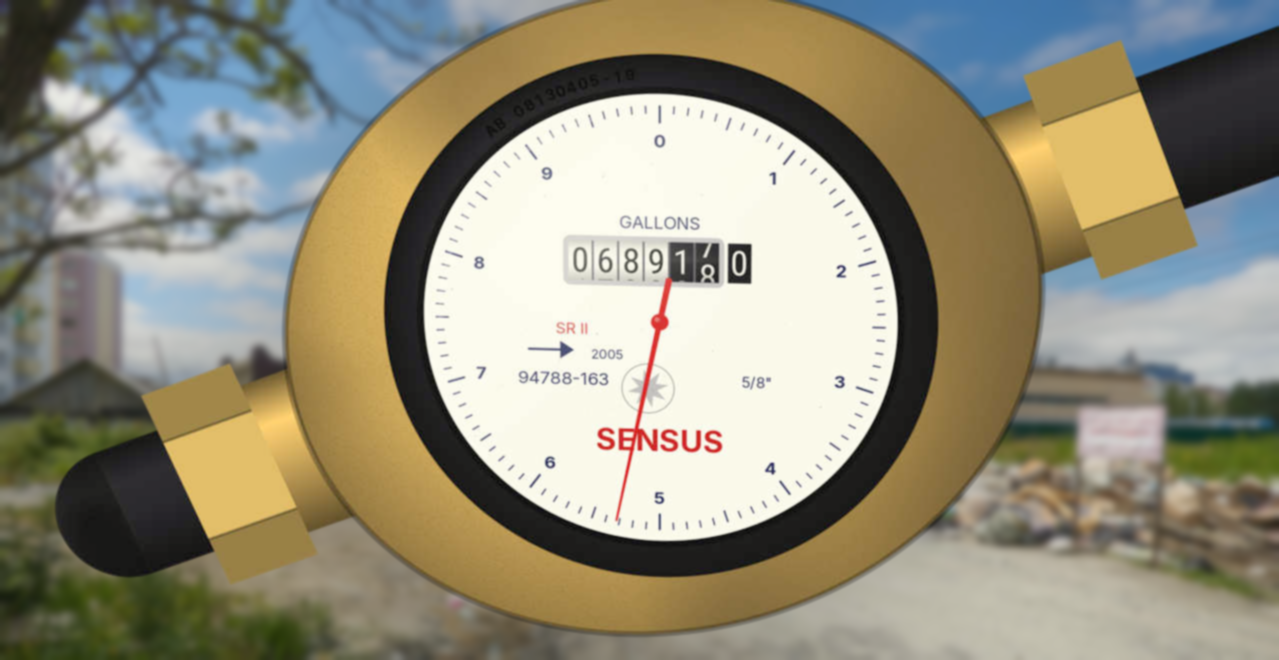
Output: 689175.3 gal
